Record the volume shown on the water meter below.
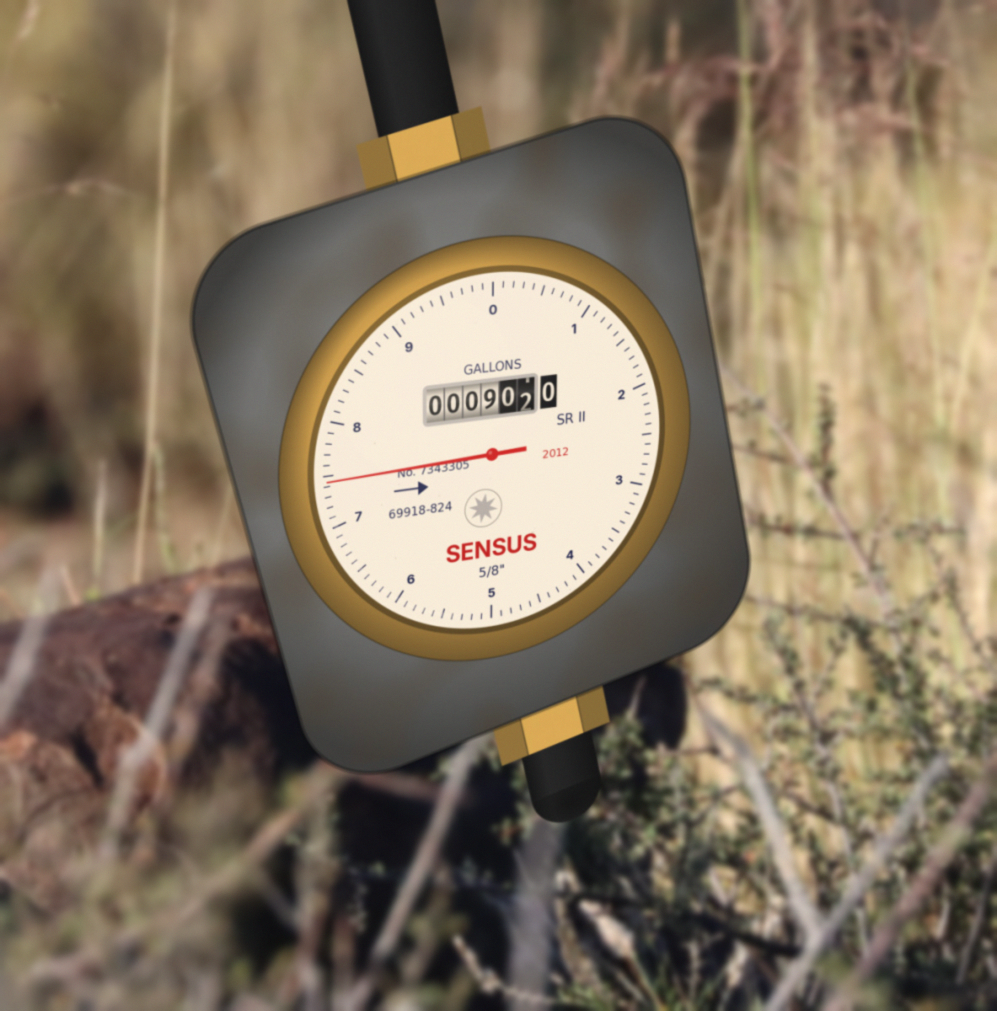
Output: 9017.4 gal
